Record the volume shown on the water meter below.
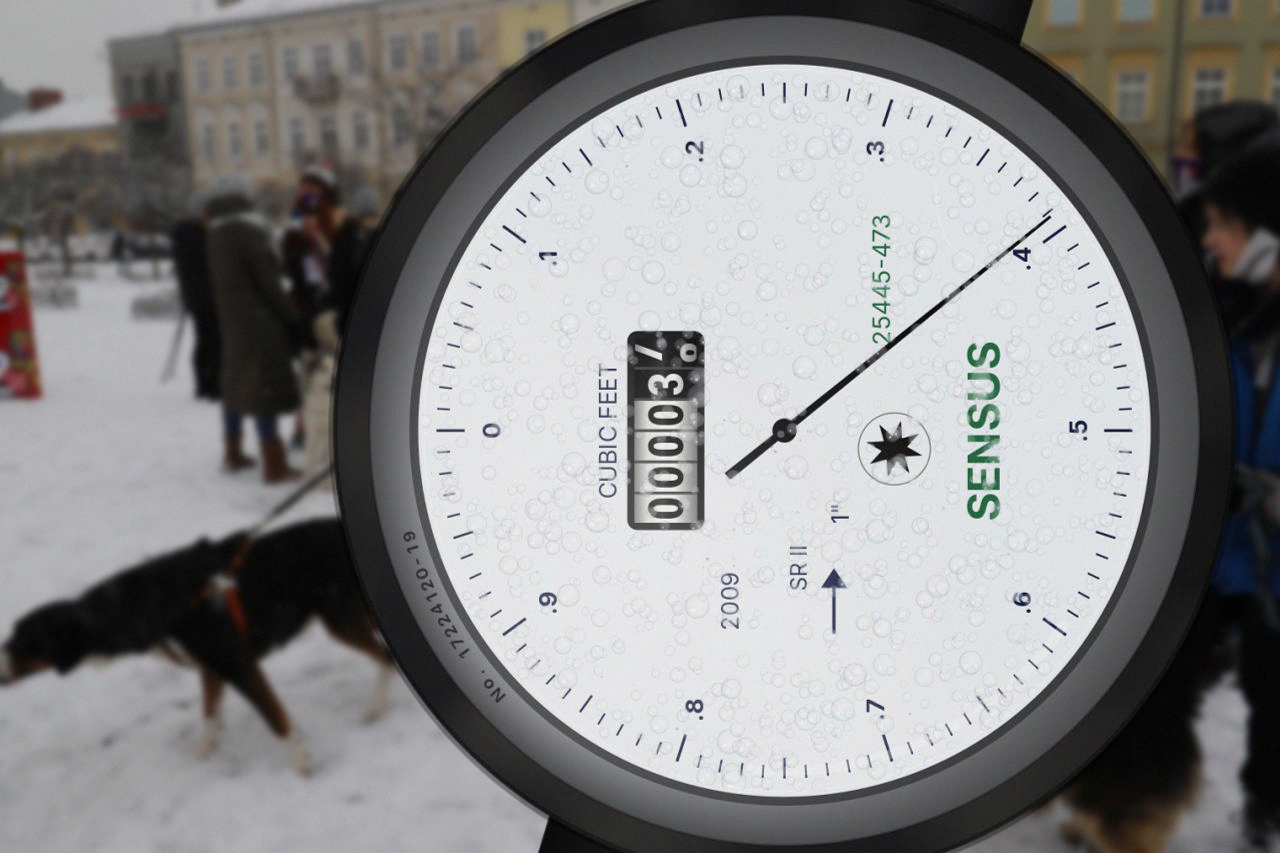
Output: 37.39 ft³
